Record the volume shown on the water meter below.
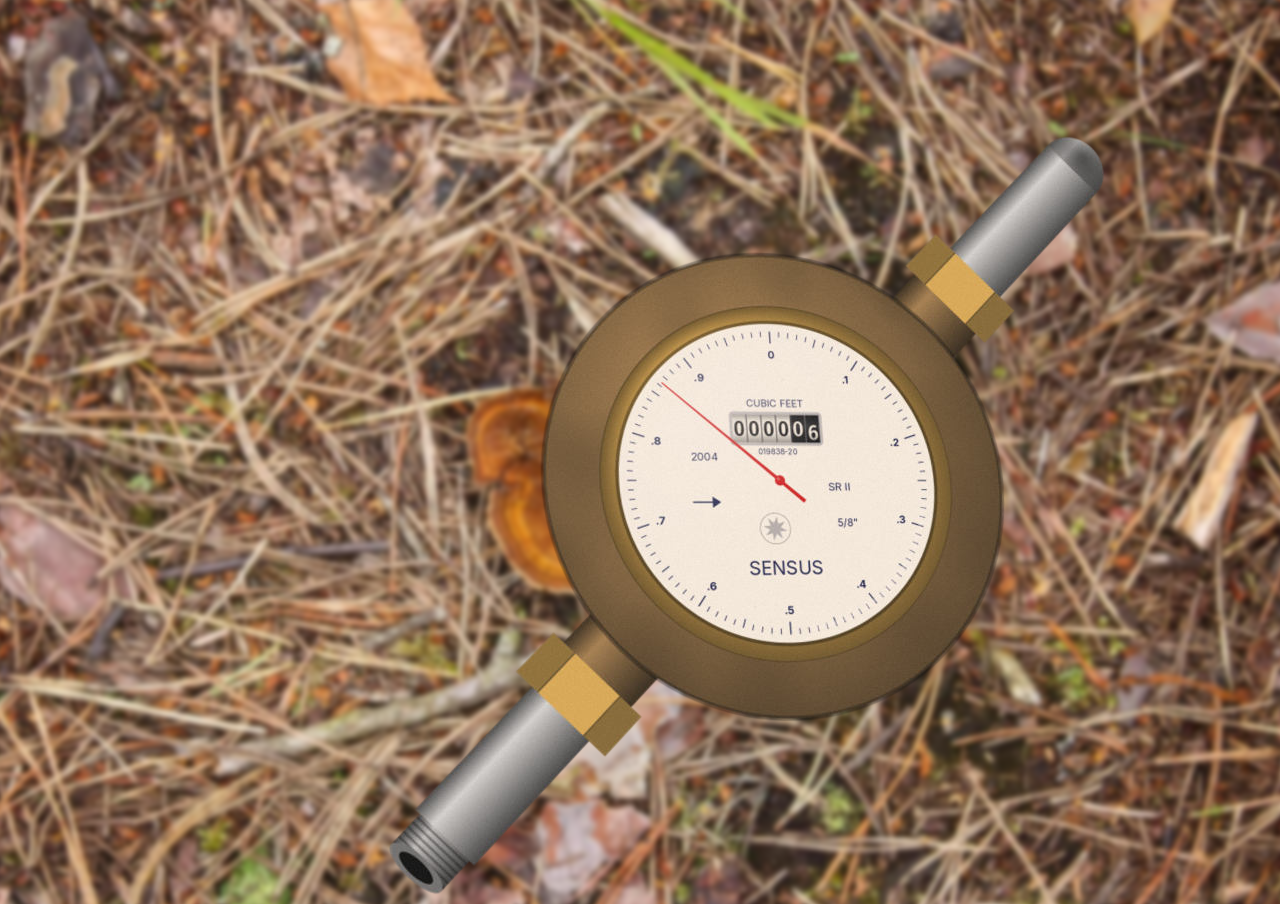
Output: 5.86 ft³
